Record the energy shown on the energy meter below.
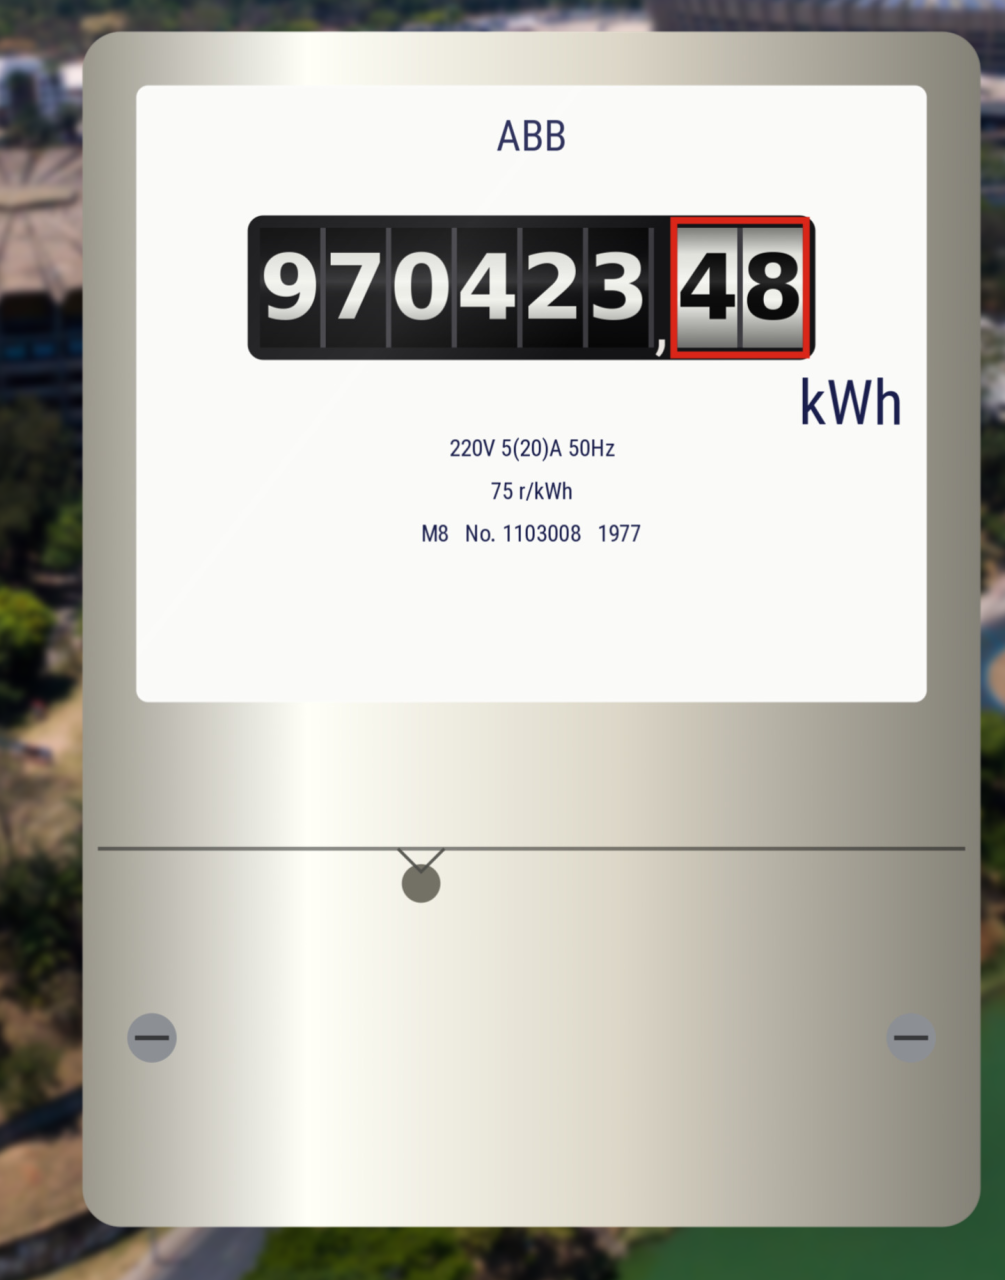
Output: 970423.48 kWh
